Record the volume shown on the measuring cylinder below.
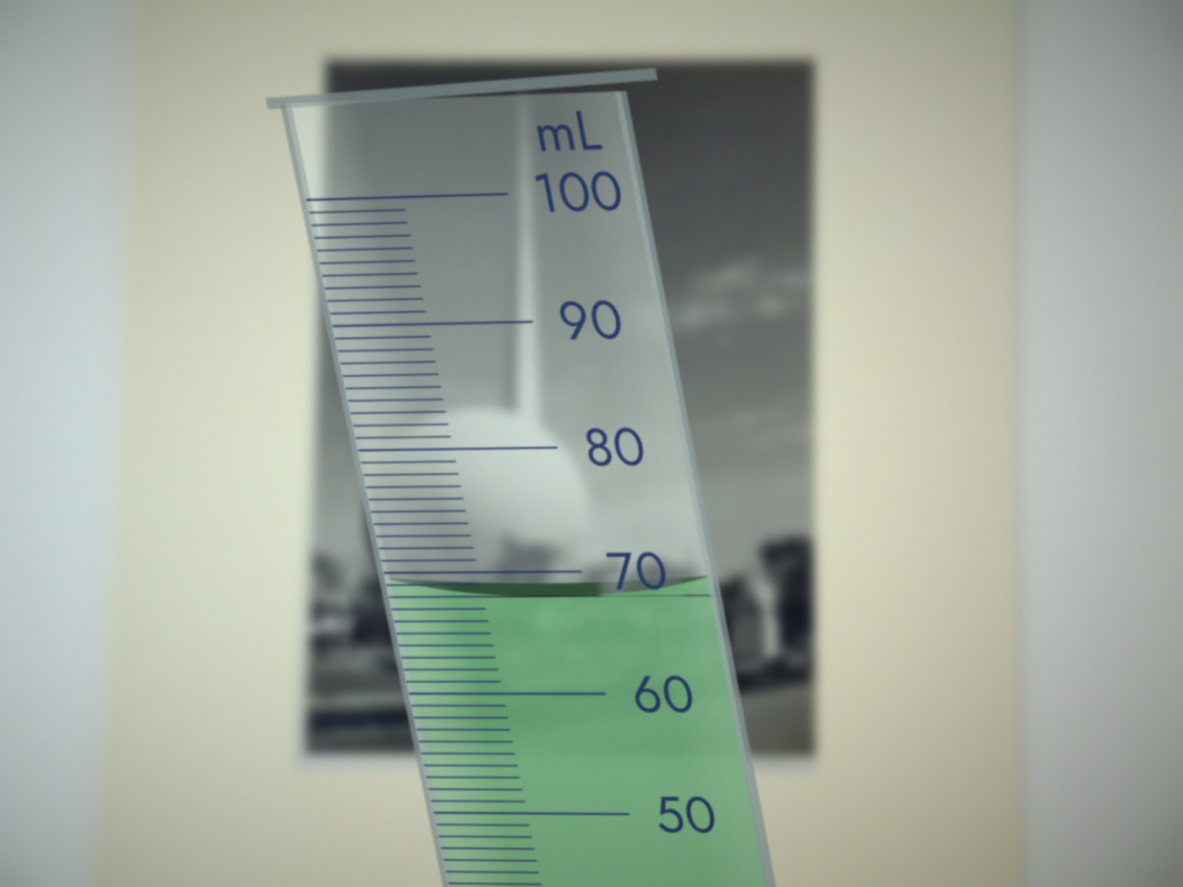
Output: 68 mL
